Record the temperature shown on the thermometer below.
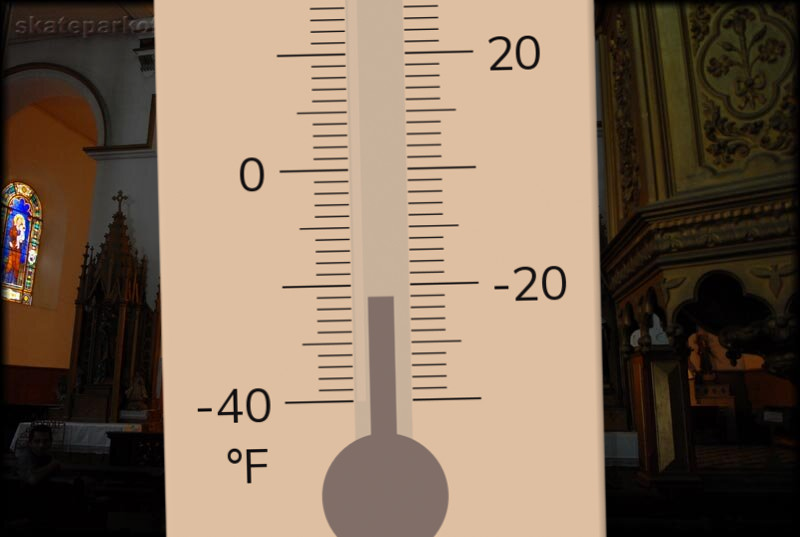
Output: -22 °F
